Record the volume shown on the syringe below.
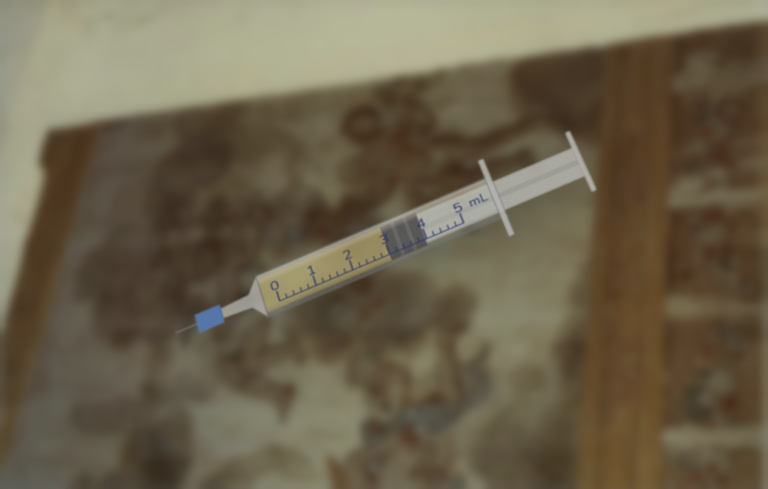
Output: 3 mL
